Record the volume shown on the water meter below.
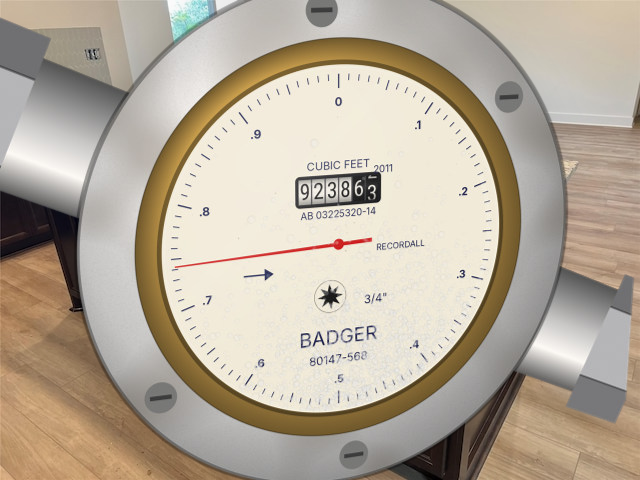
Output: 923862.74 ft³
